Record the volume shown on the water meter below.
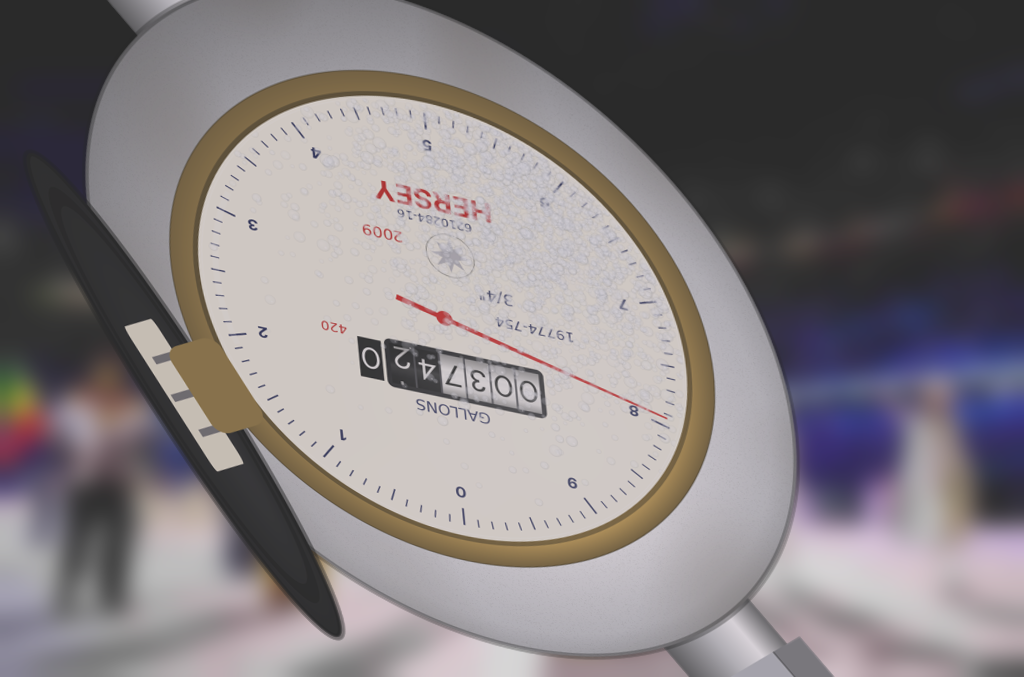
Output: 37417.9 gal
